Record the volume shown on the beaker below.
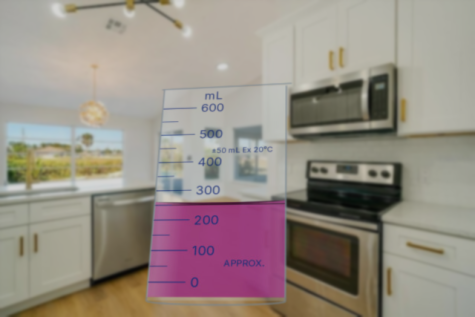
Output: 250 mL
